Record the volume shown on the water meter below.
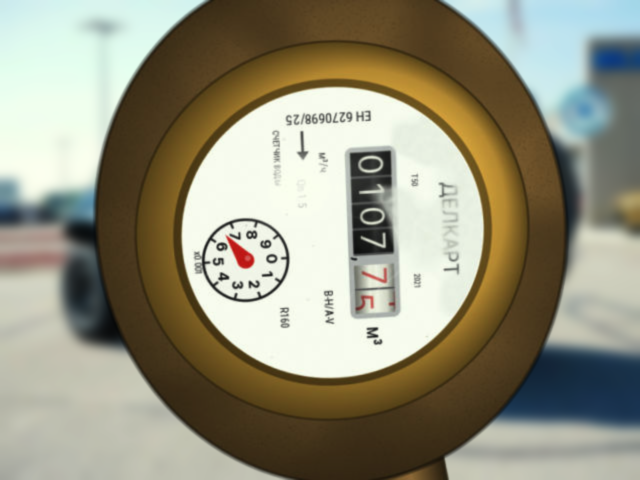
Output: 107.746 m³
